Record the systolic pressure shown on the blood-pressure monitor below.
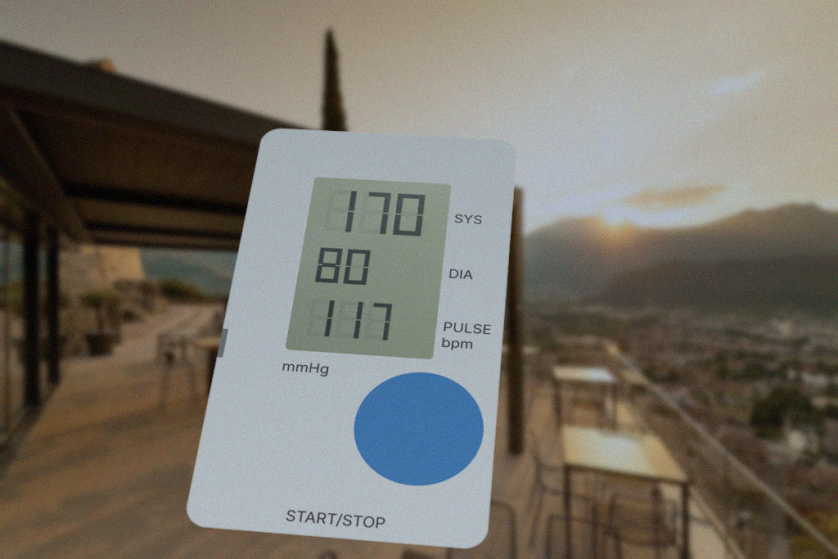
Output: 170 mmHg
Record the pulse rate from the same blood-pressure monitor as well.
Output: 117 bpm
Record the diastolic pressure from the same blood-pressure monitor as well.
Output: 80 mmHg
